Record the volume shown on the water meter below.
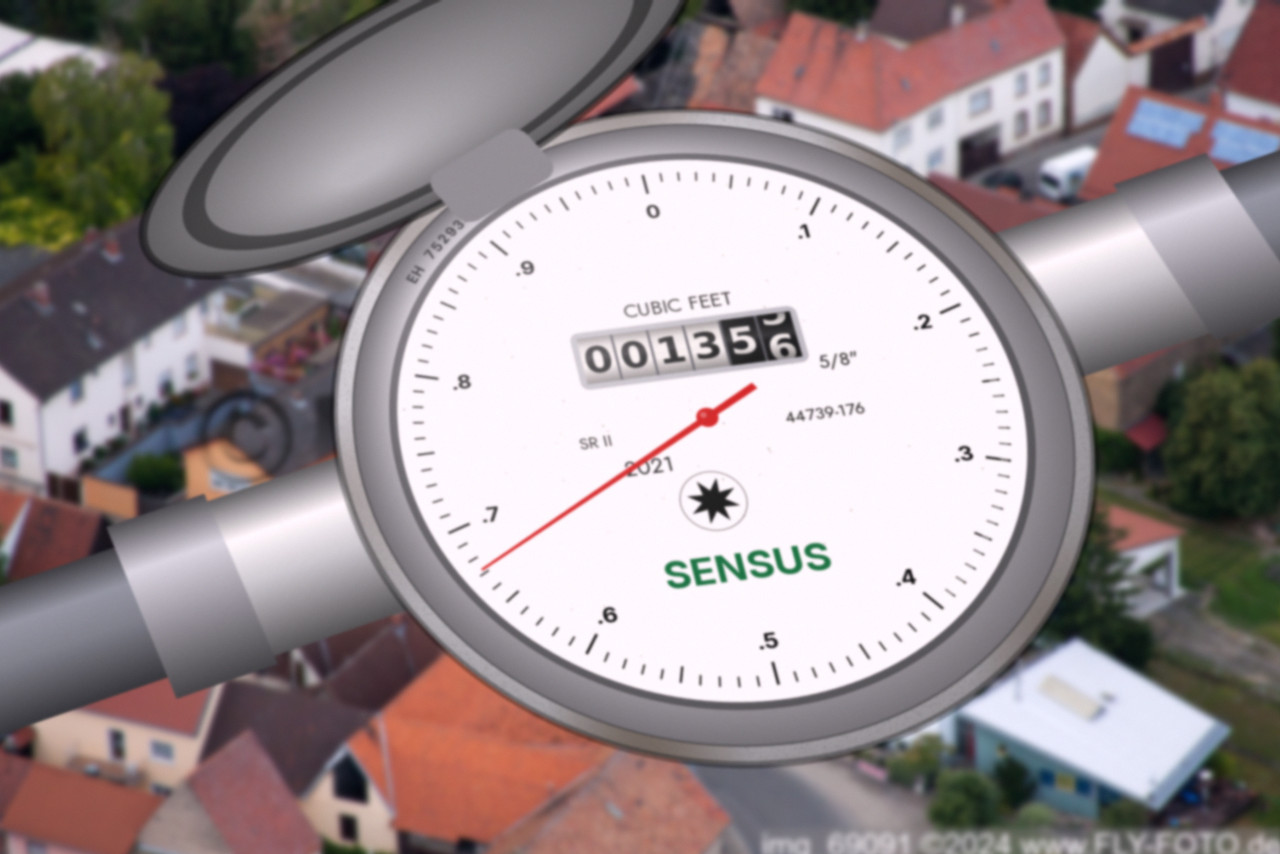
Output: 1355.67 ft³
